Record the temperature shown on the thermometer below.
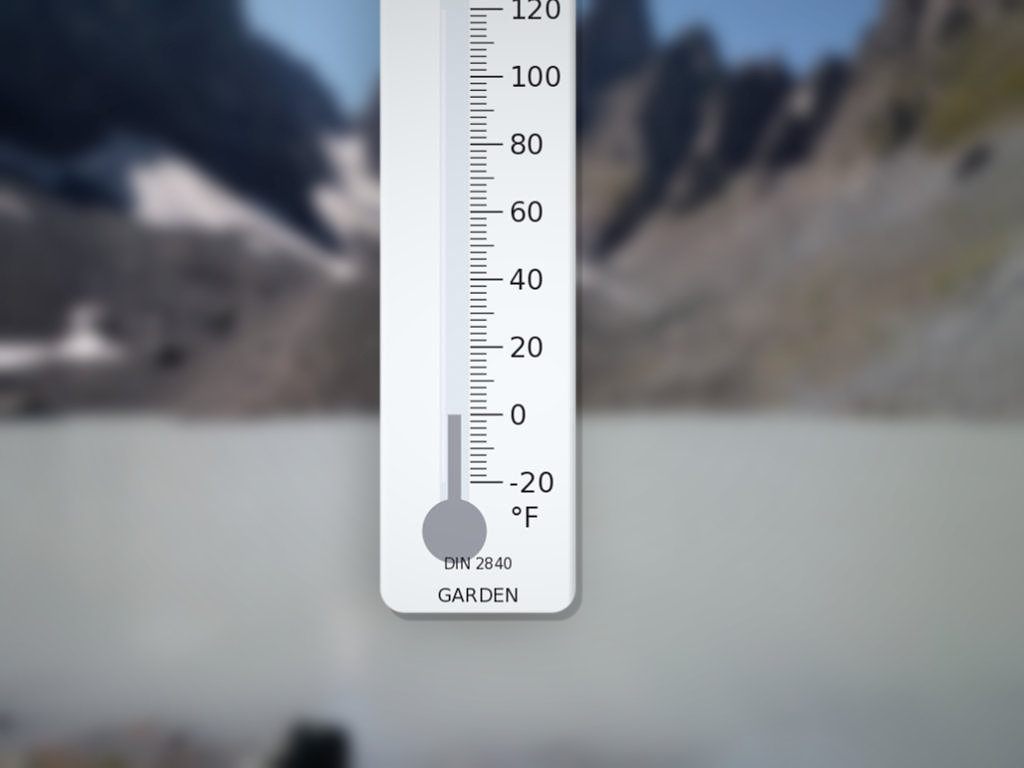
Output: 0 °F
